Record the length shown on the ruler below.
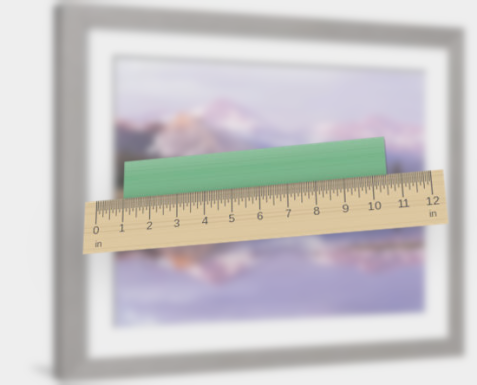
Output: 9.5 in
